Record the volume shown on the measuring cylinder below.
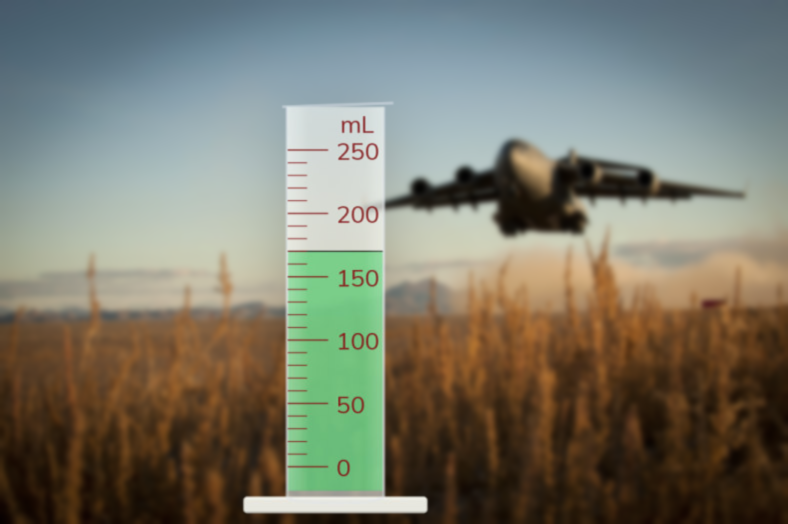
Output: 170 mL
